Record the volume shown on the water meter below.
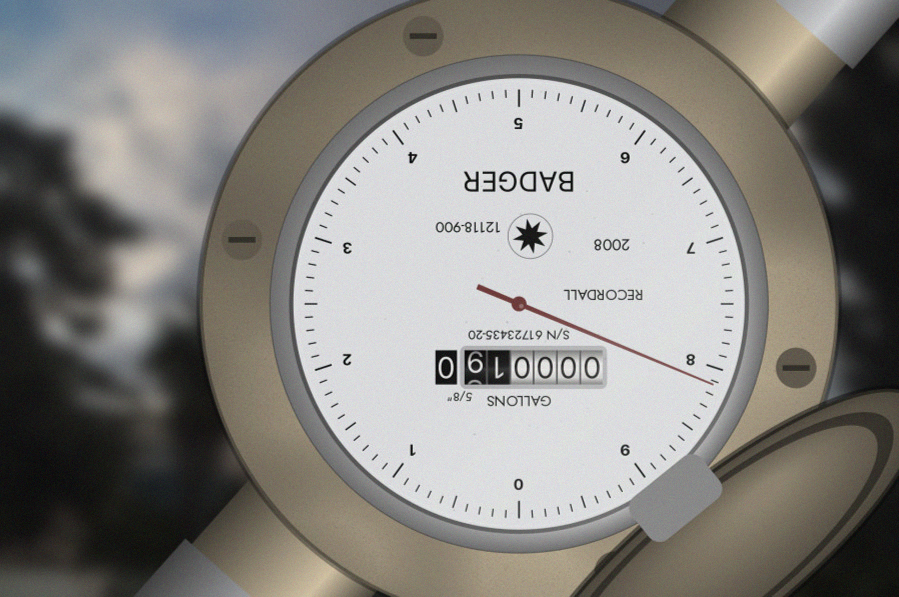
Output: 188.1 gal
